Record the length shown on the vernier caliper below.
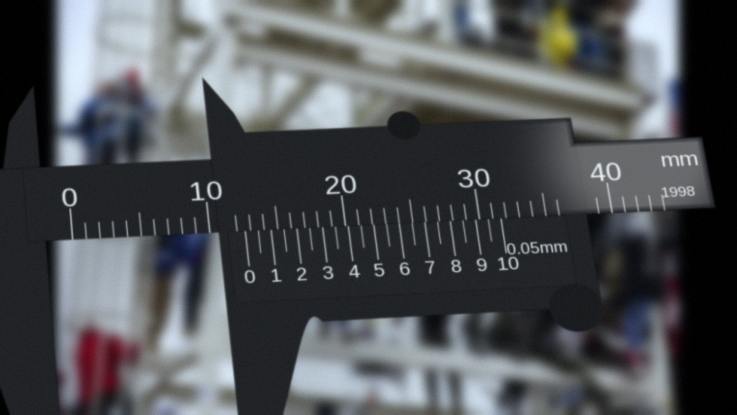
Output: 12.6 mm
